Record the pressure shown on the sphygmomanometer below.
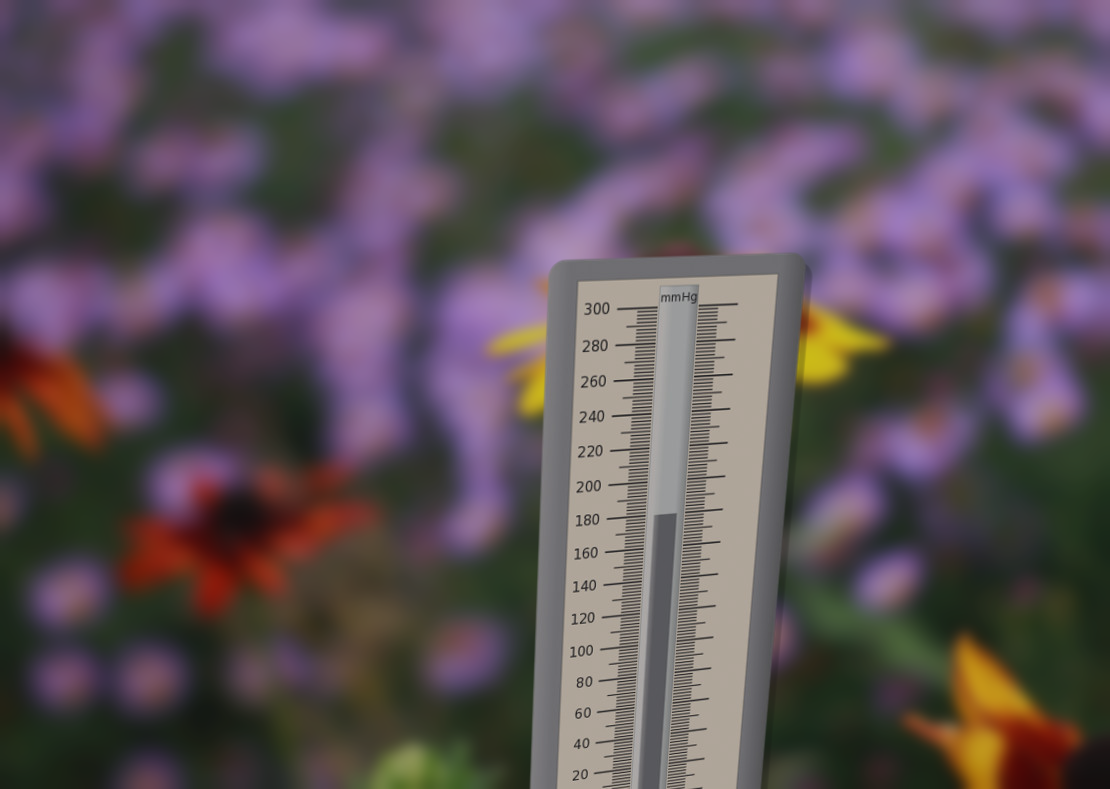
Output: 180 mmHg
